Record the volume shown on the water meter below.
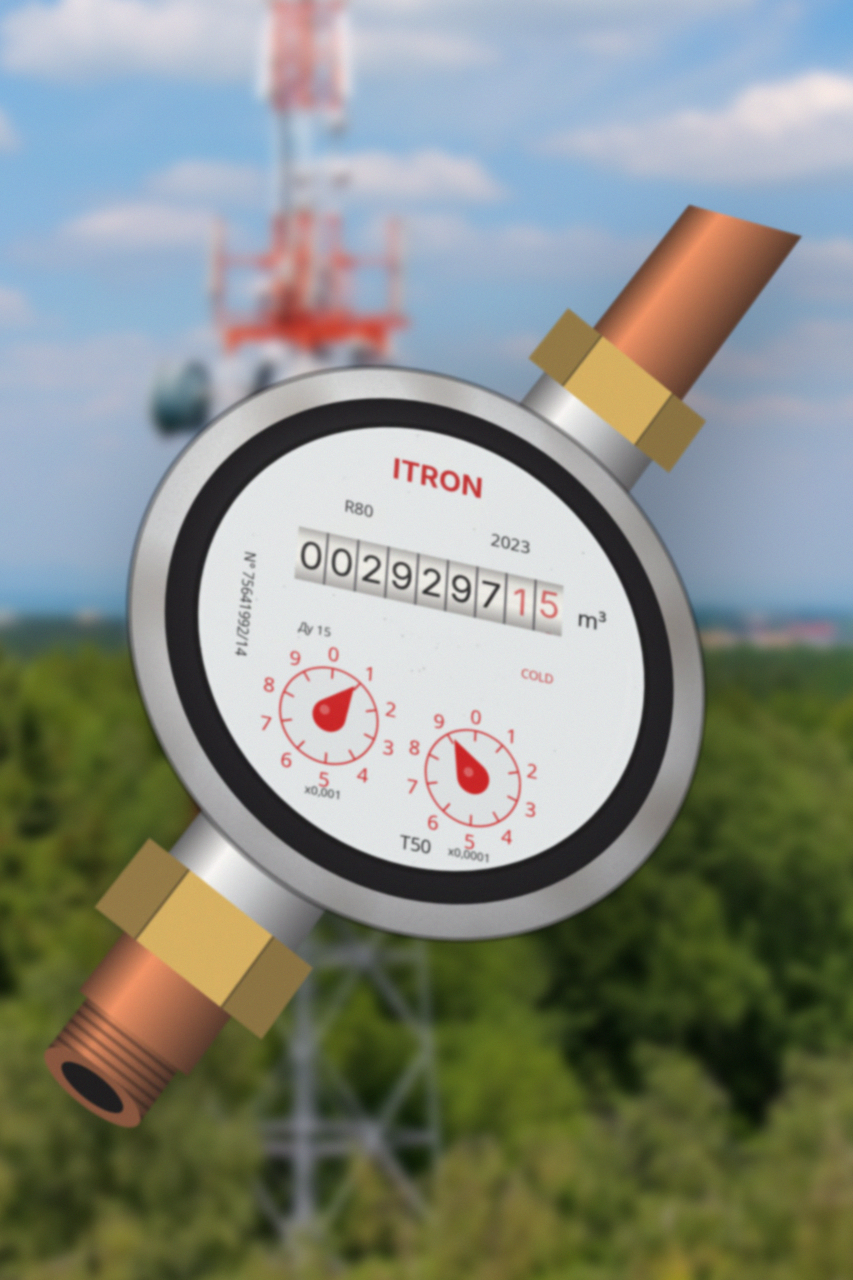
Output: 29297.1509 m³
